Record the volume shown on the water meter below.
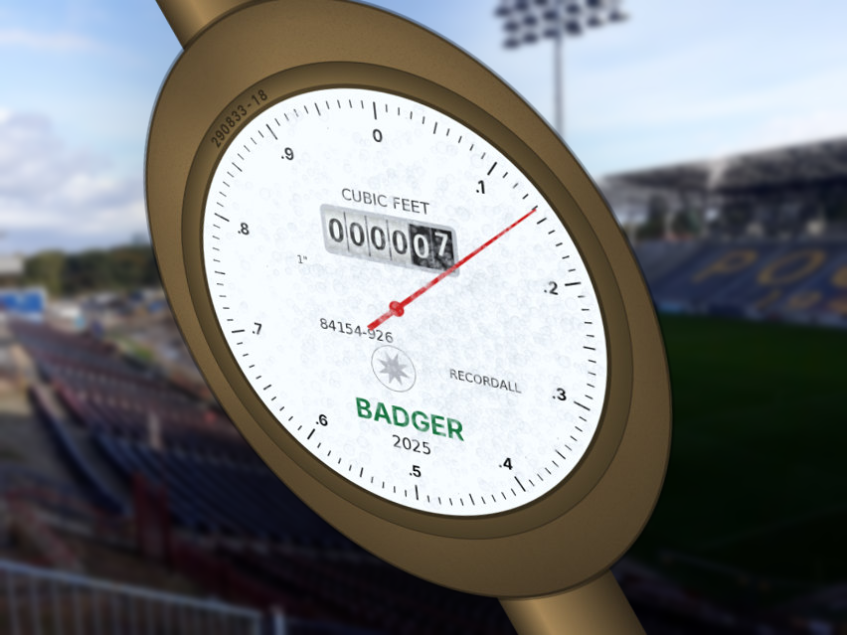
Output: 7.14 ft³
